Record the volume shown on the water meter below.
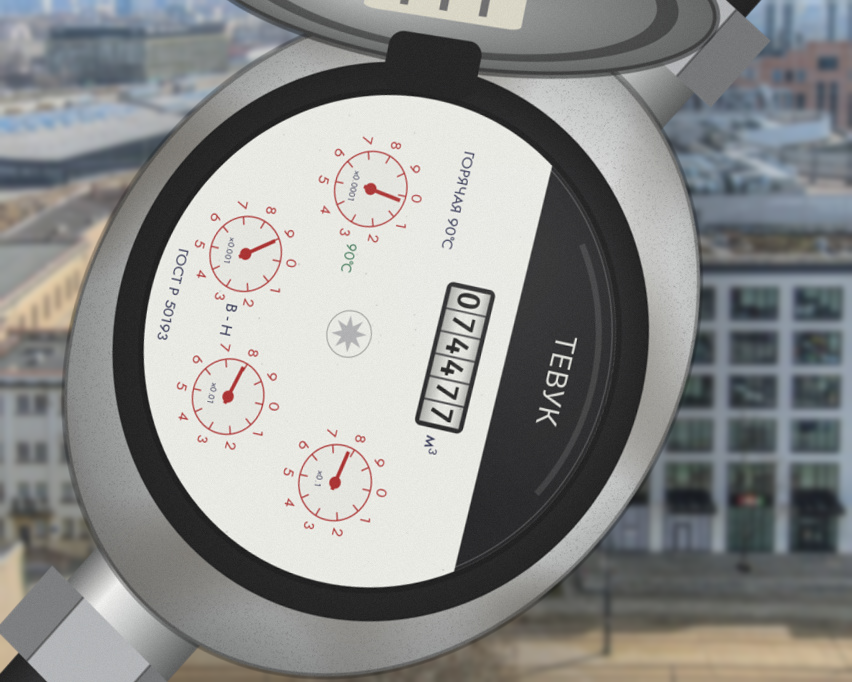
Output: 74477.7790 m³
